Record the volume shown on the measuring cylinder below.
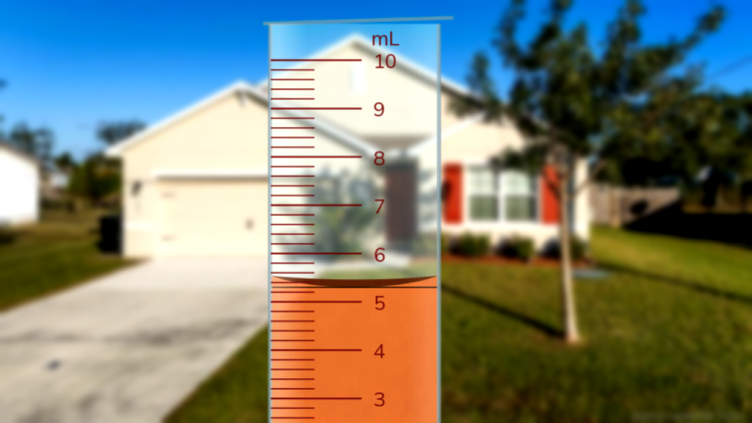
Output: 5.3 mL
